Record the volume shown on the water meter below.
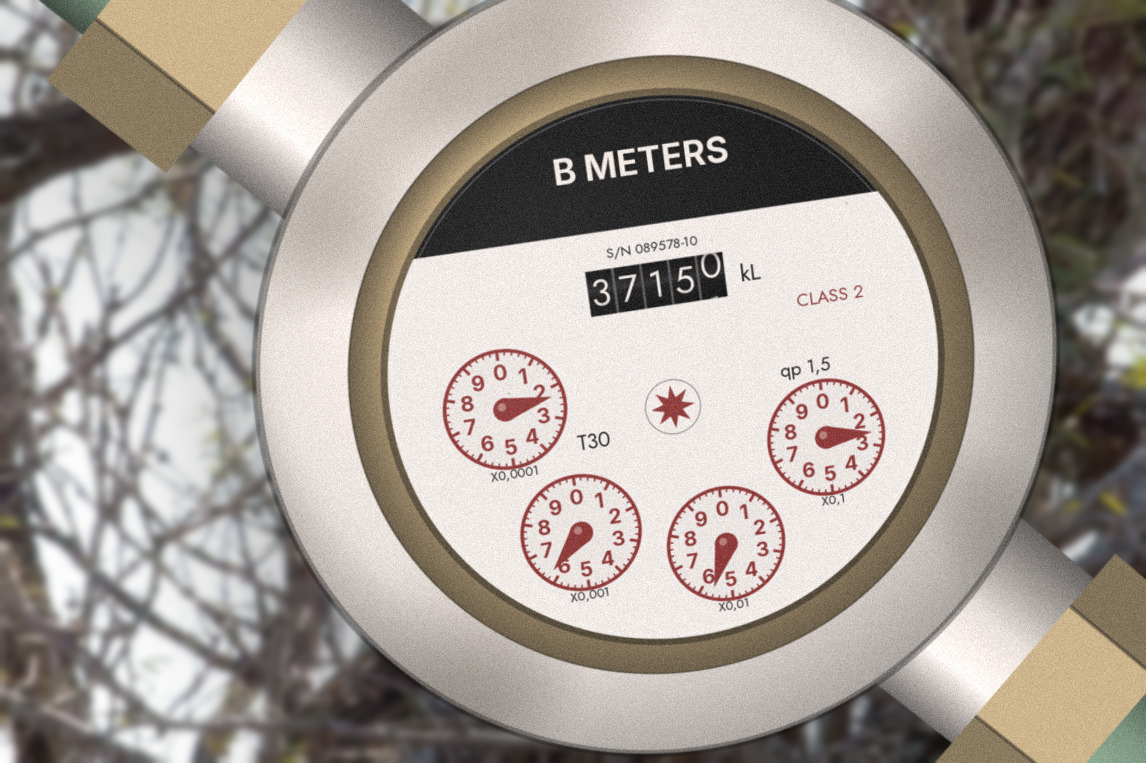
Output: 37150.2562 kL
